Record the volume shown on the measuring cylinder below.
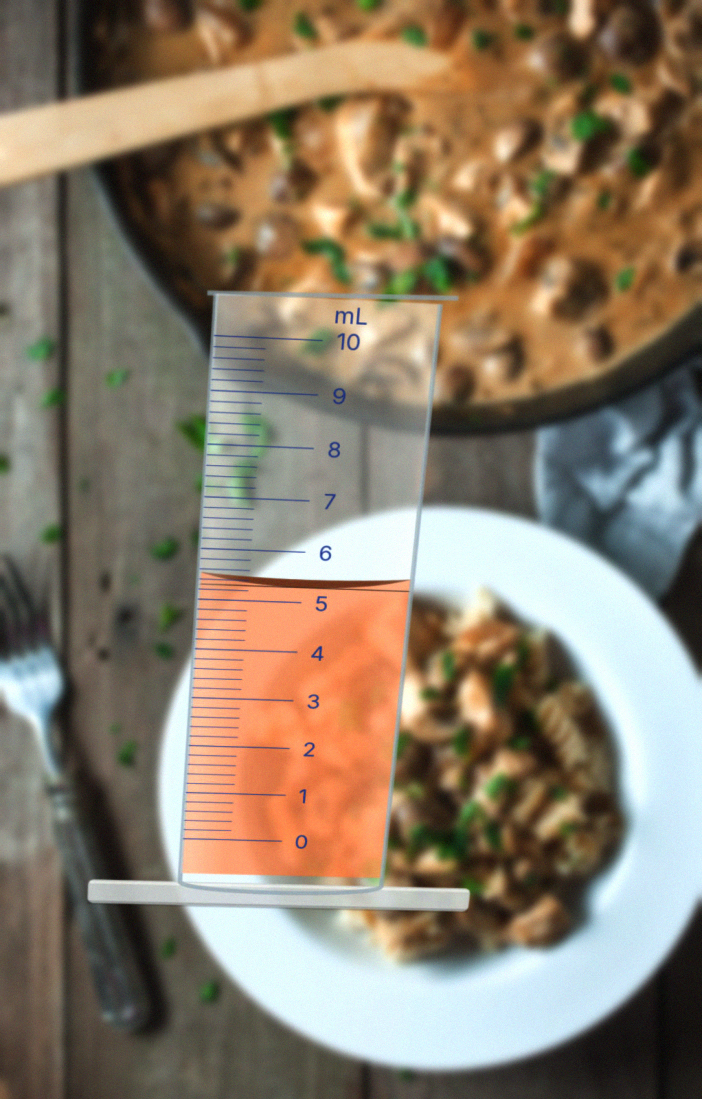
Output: 5.3 mL
